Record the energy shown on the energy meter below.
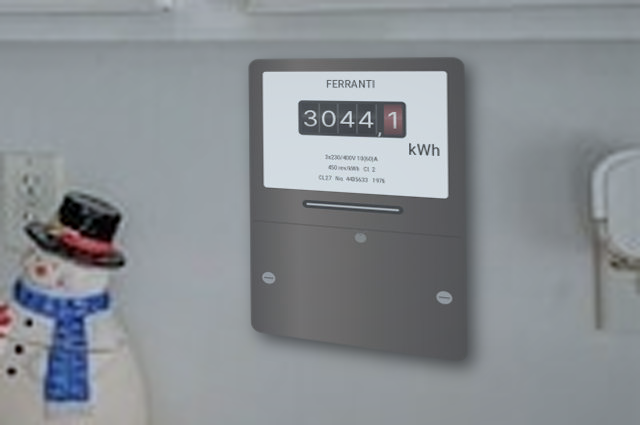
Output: 3044.1 kWh
